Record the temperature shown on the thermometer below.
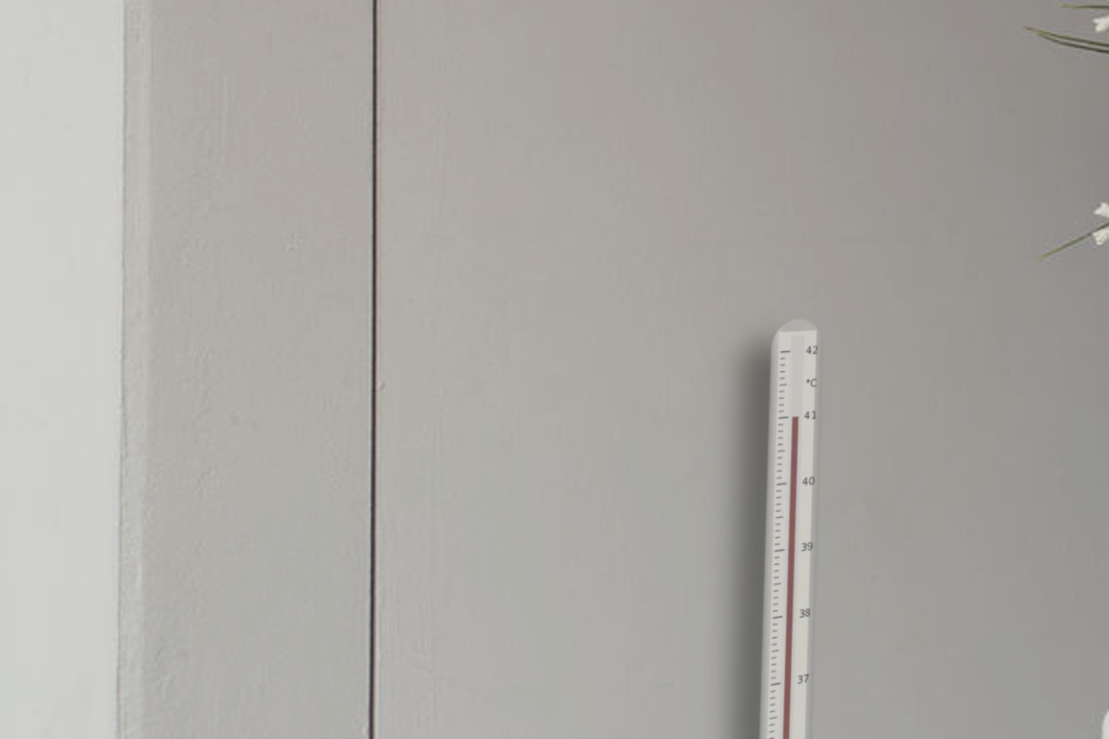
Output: 41 °C
